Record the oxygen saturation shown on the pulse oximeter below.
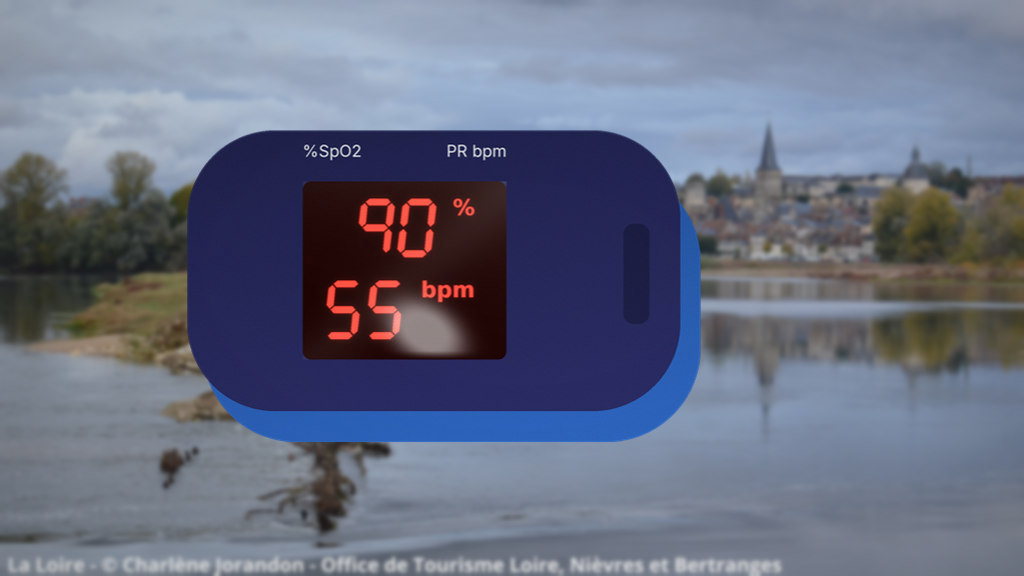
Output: 90 %
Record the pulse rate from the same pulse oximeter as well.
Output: 55 bpm
